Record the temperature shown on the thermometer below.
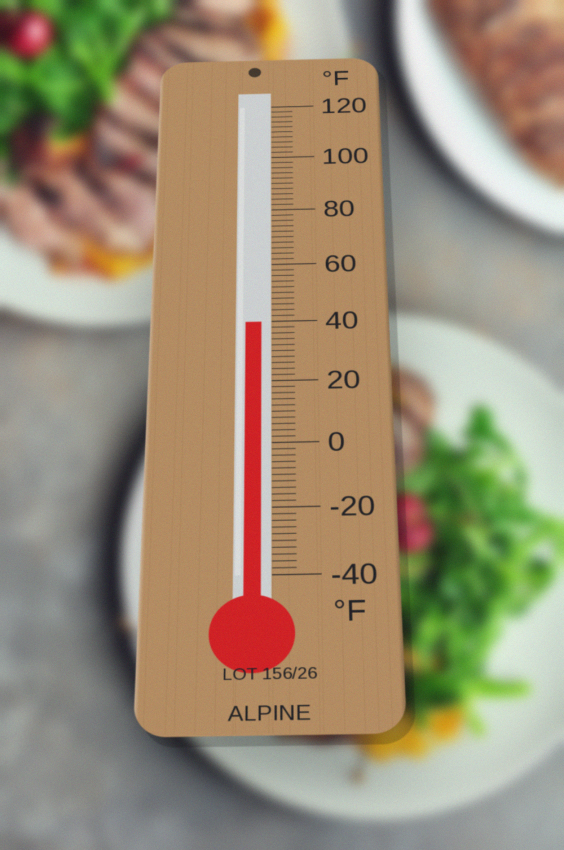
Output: 40 °F
